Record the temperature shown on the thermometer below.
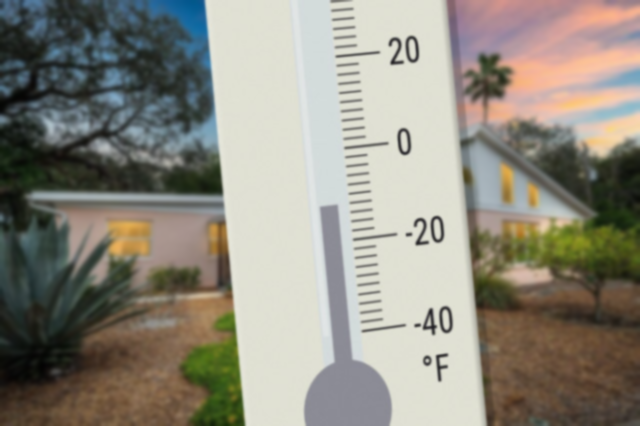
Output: -12 °F
